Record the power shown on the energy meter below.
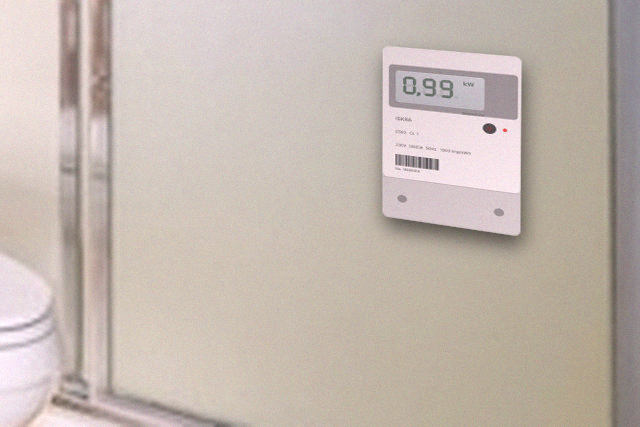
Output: 0.99 kW
